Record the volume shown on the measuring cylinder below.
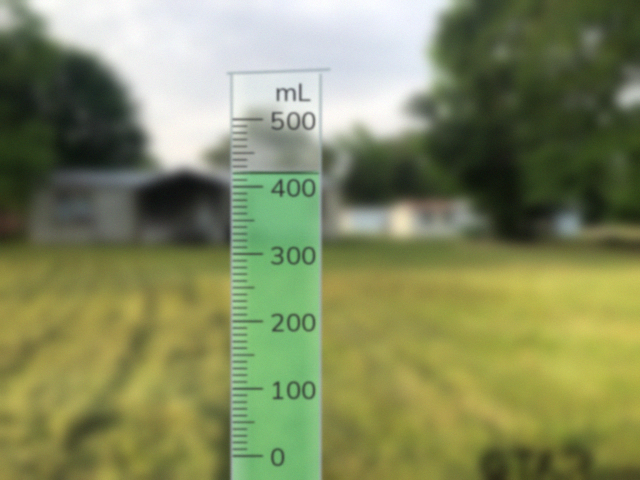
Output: 420 mL
